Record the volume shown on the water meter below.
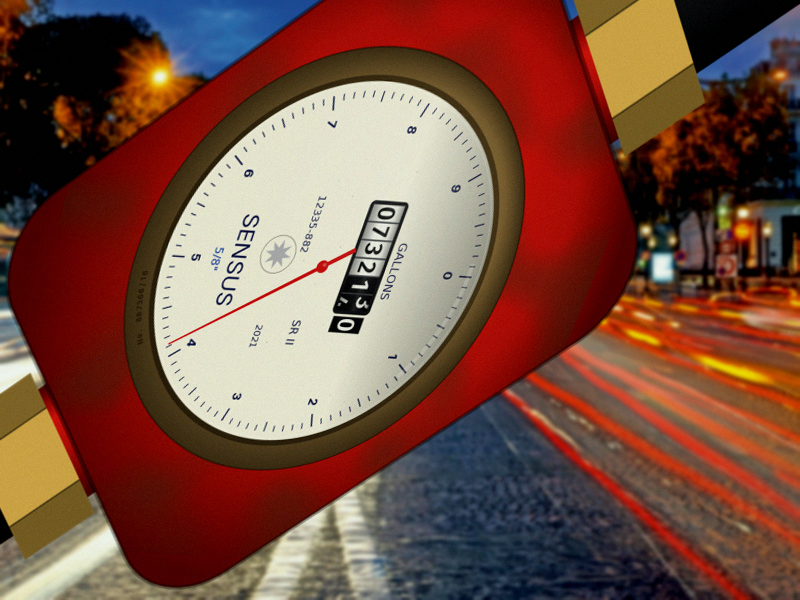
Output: 732134.1 gal
